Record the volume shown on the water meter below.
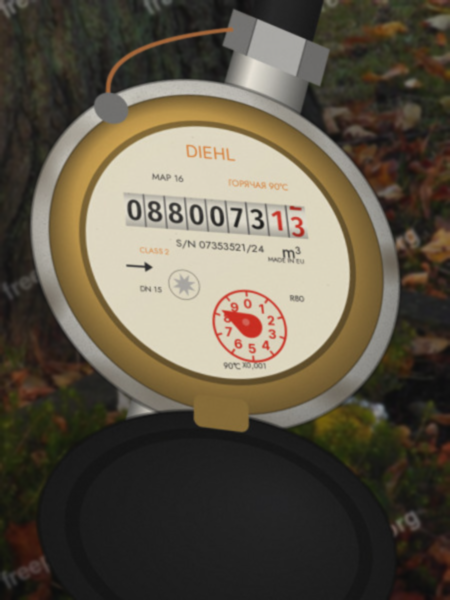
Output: 880073.128 m³
